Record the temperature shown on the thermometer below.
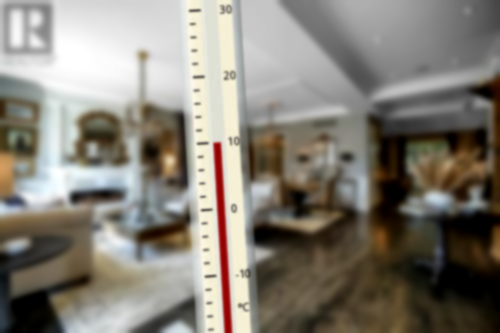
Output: 10 °C
